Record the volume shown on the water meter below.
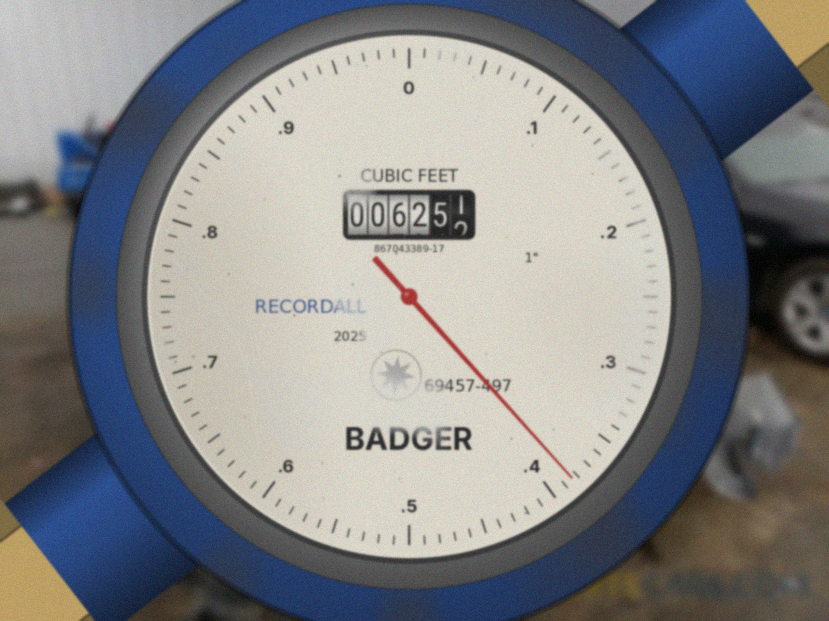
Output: 6251.38 ft³
